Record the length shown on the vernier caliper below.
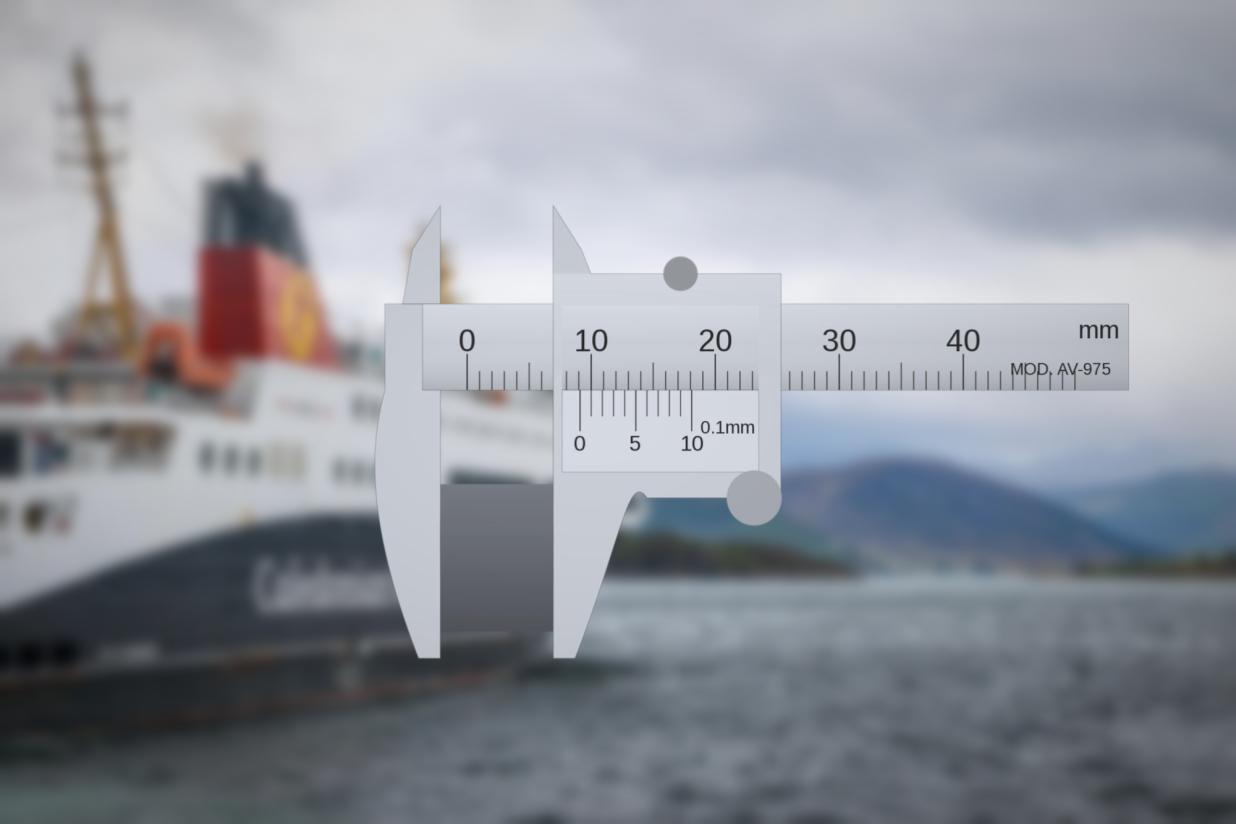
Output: 9.1 mm
